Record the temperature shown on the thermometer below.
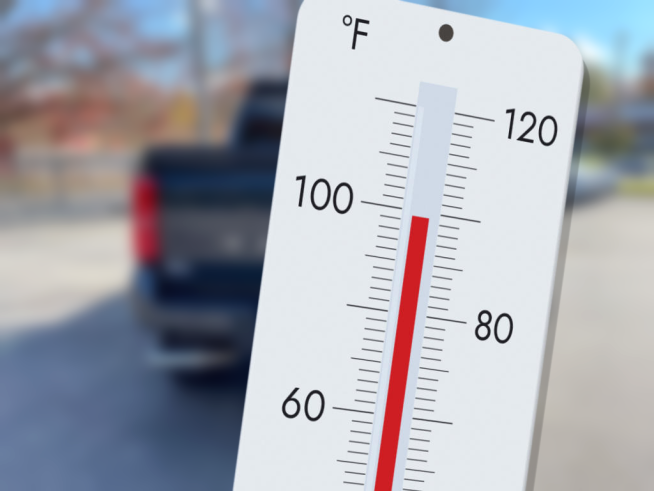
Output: 99 °F
